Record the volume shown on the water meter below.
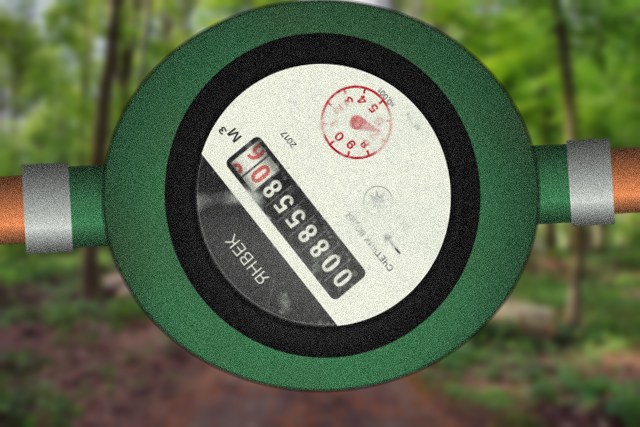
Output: 88558.056 m³
